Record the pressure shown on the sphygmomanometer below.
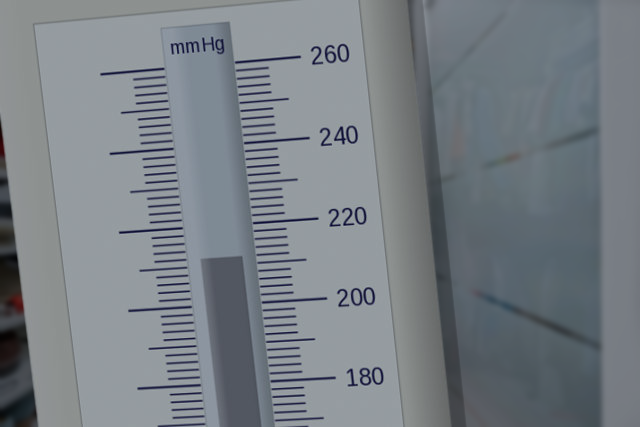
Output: 212 mmHg
